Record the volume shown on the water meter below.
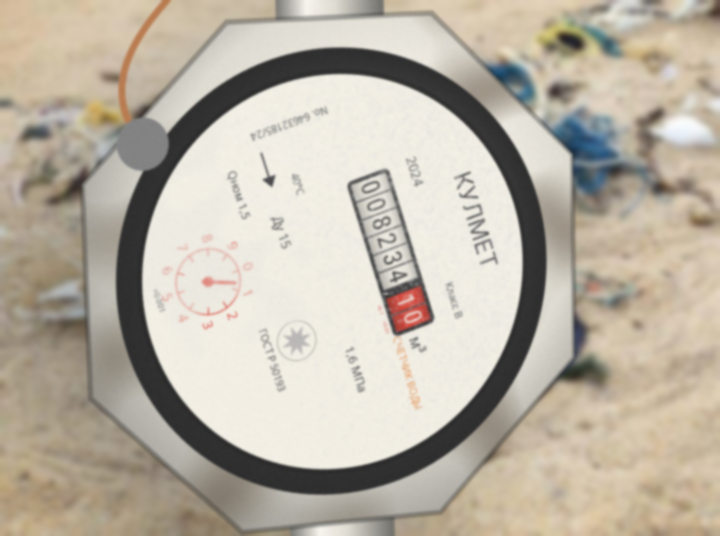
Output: 8234.100 m³
